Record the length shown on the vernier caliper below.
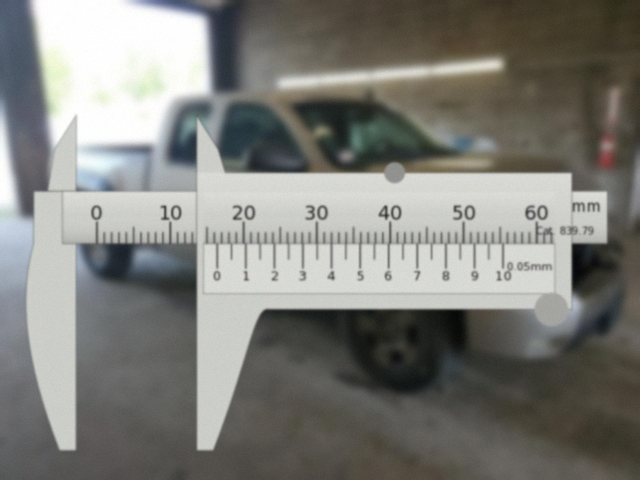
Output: 16.4 mm
